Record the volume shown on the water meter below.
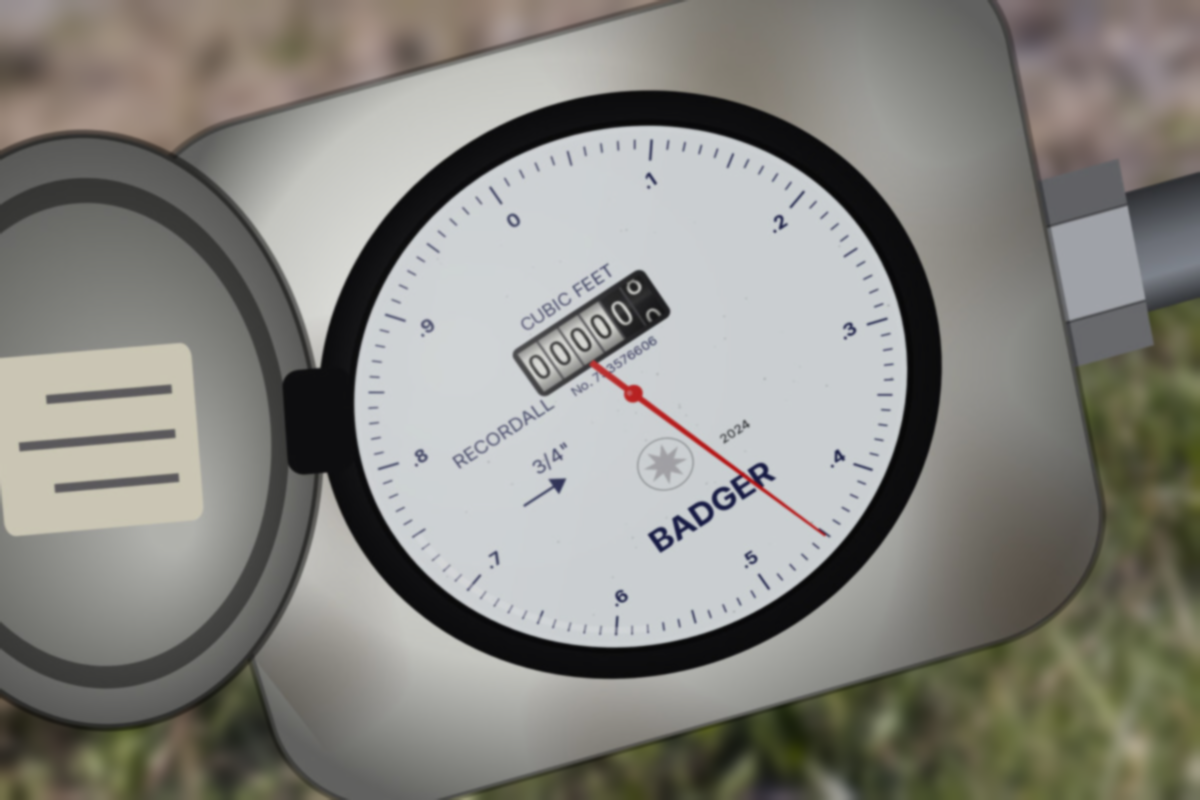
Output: 8.45 ft³
